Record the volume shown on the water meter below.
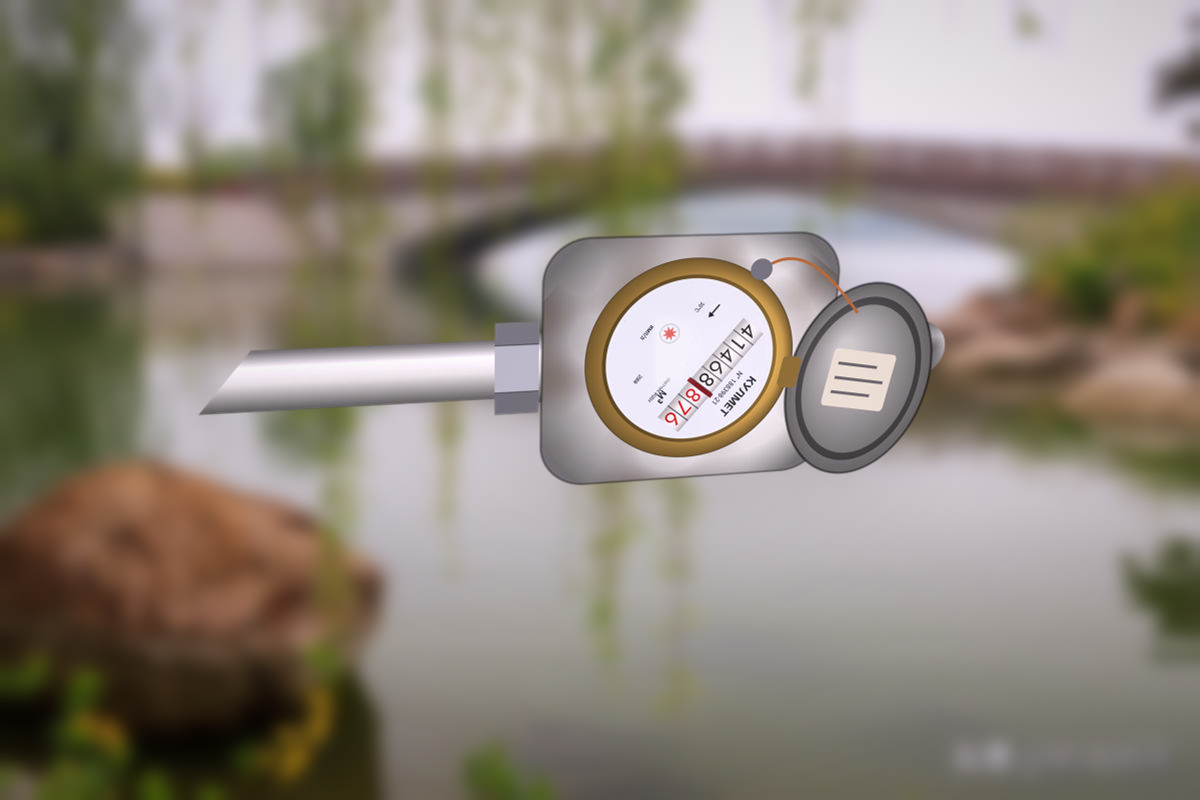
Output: 41468.876 m³
